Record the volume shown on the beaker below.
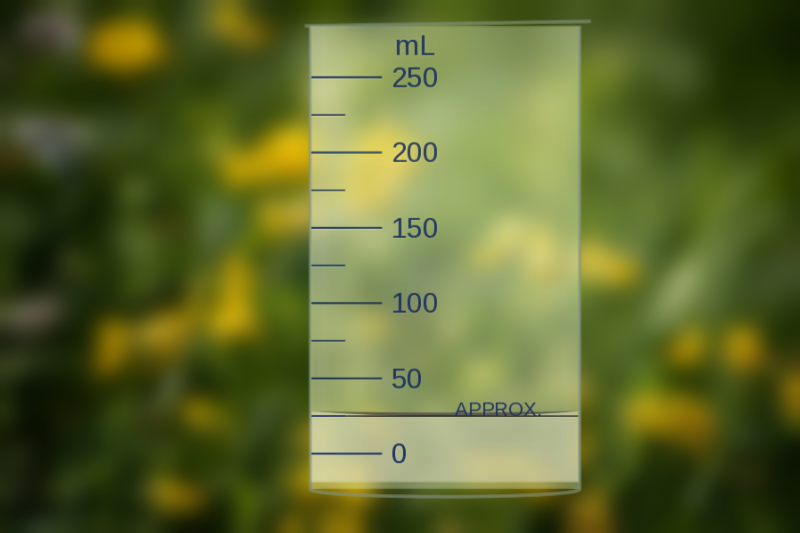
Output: 25 mL
